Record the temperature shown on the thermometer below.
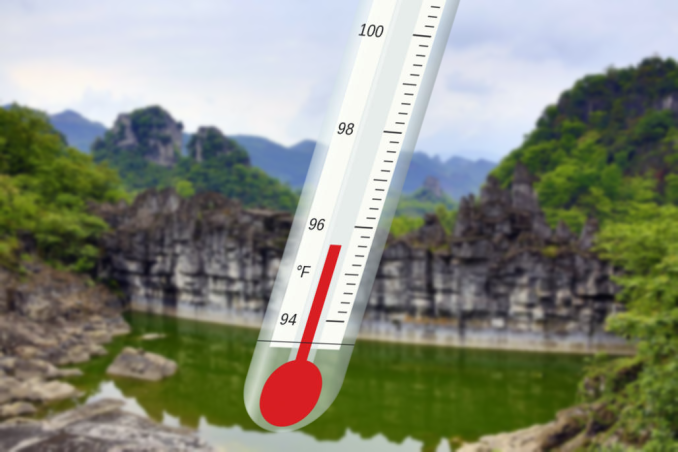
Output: 95.6 °F
